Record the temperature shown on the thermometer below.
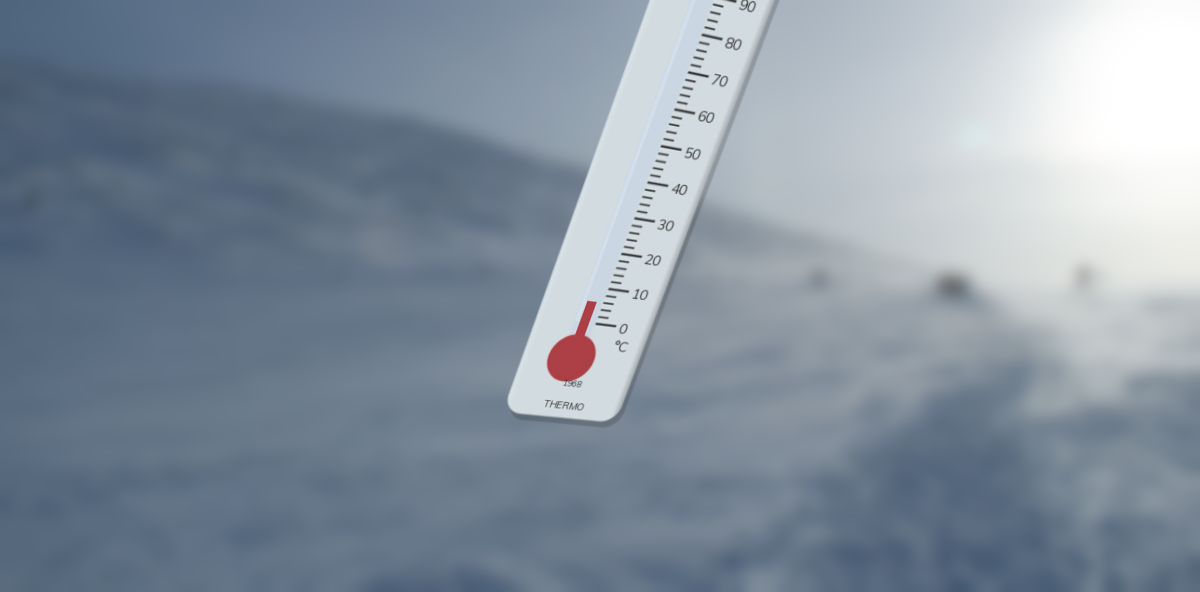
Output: 6 °C
